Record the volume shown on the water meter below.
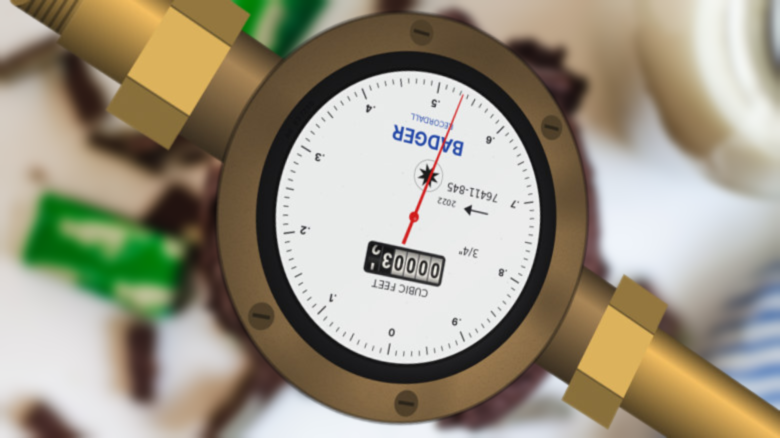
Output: 31.53 ft³
